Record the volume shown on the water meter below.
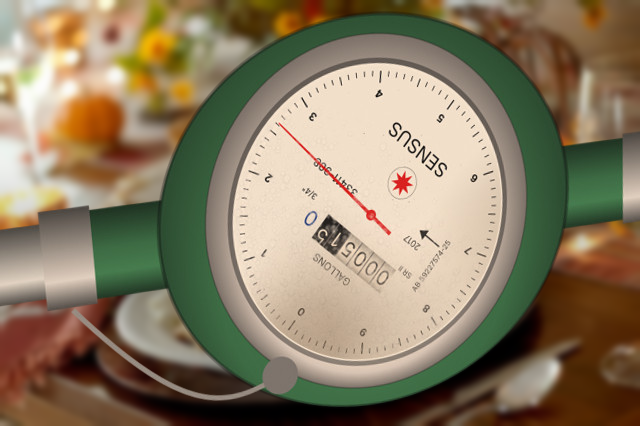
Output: 5152.6 gal
